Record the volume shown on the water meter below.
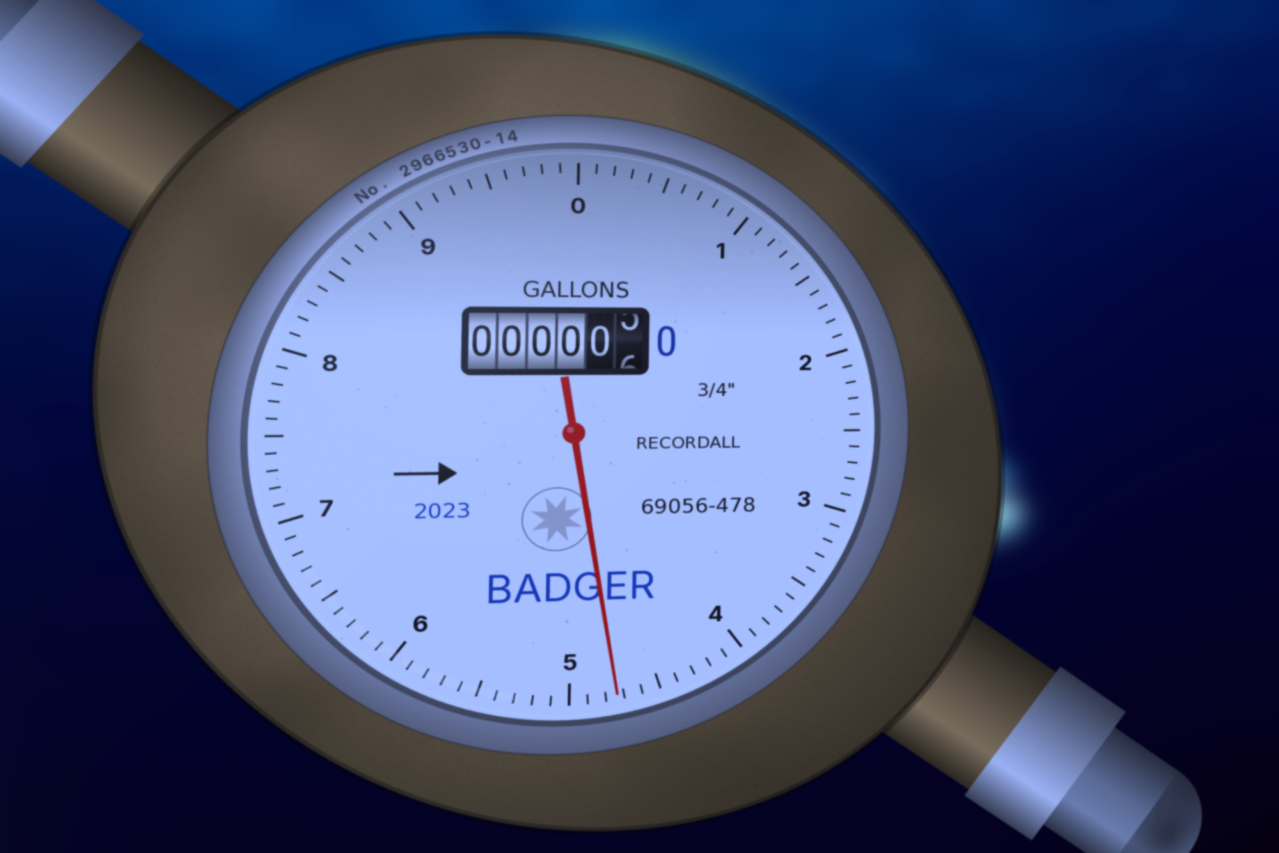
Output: 54.7 gal
